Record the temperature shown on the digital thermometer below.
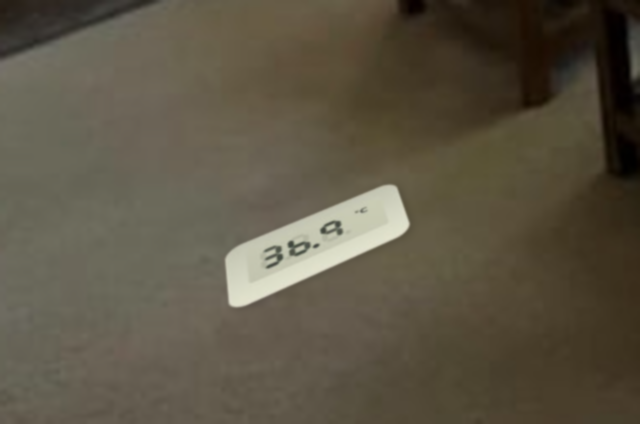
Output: 36.9 °C
